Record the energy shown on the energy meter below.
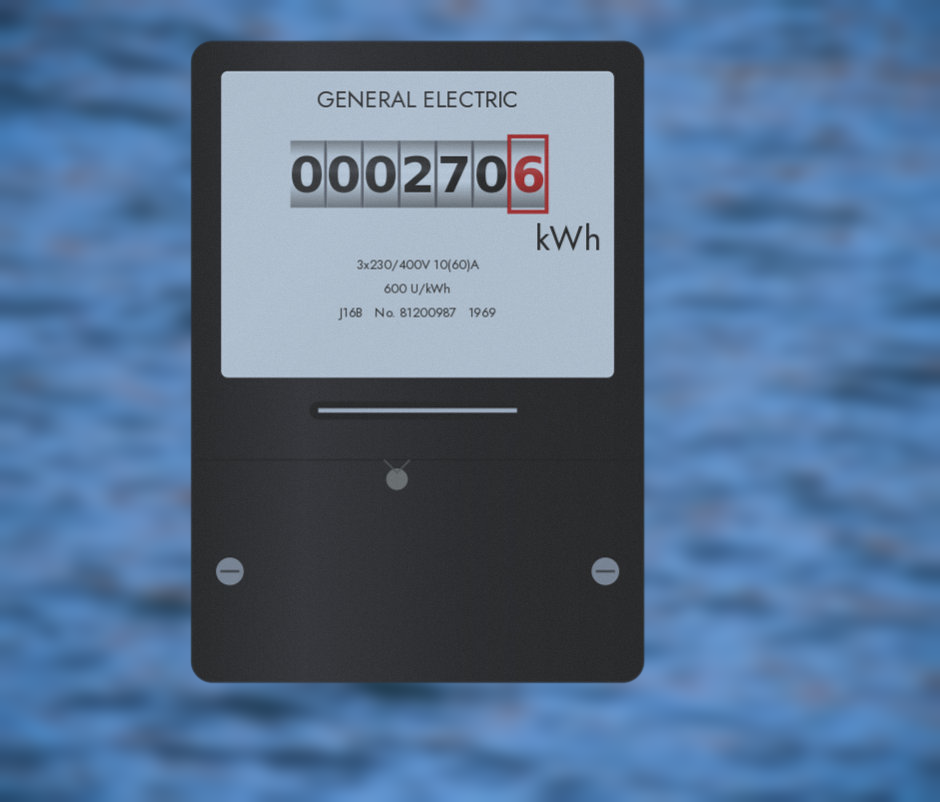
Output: 270.6 kWh
